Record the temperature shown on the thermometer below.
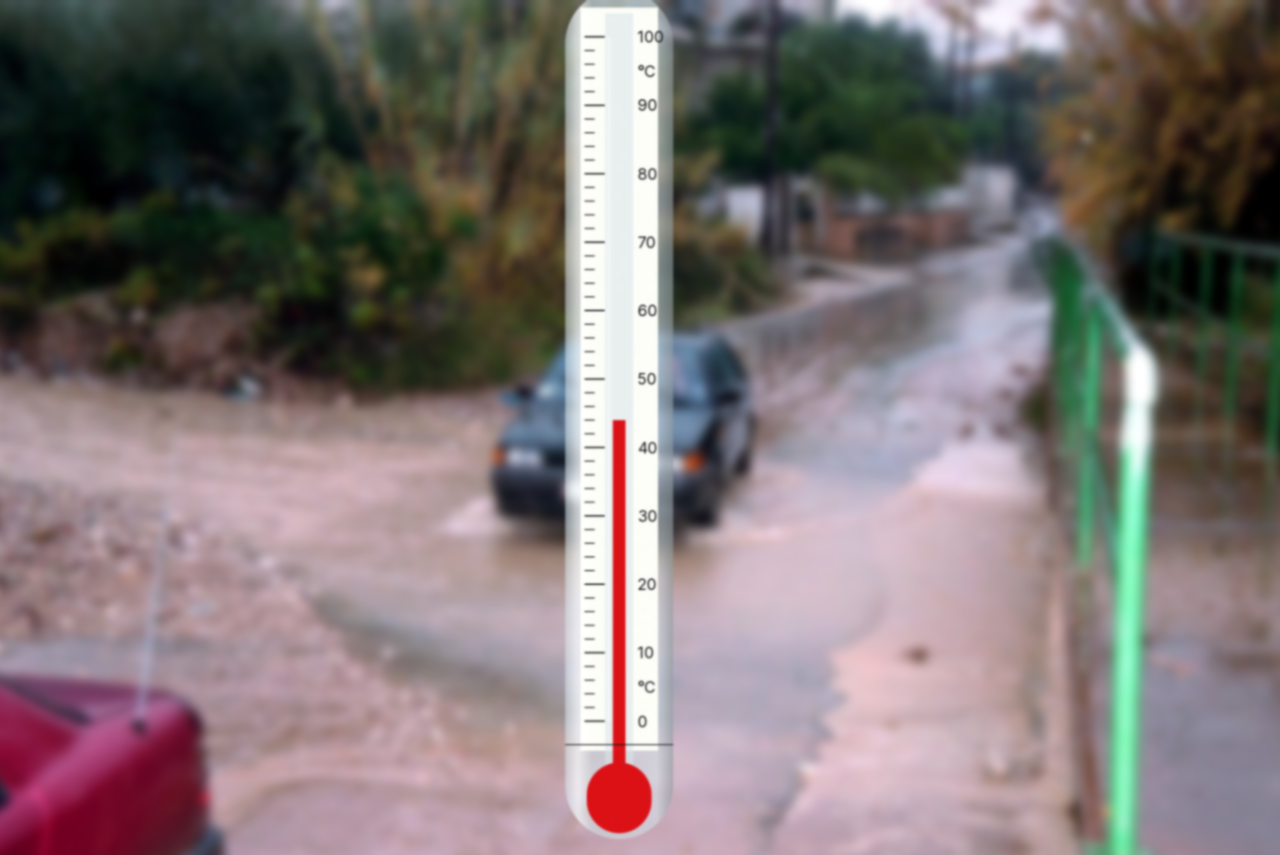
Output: 44 °C
